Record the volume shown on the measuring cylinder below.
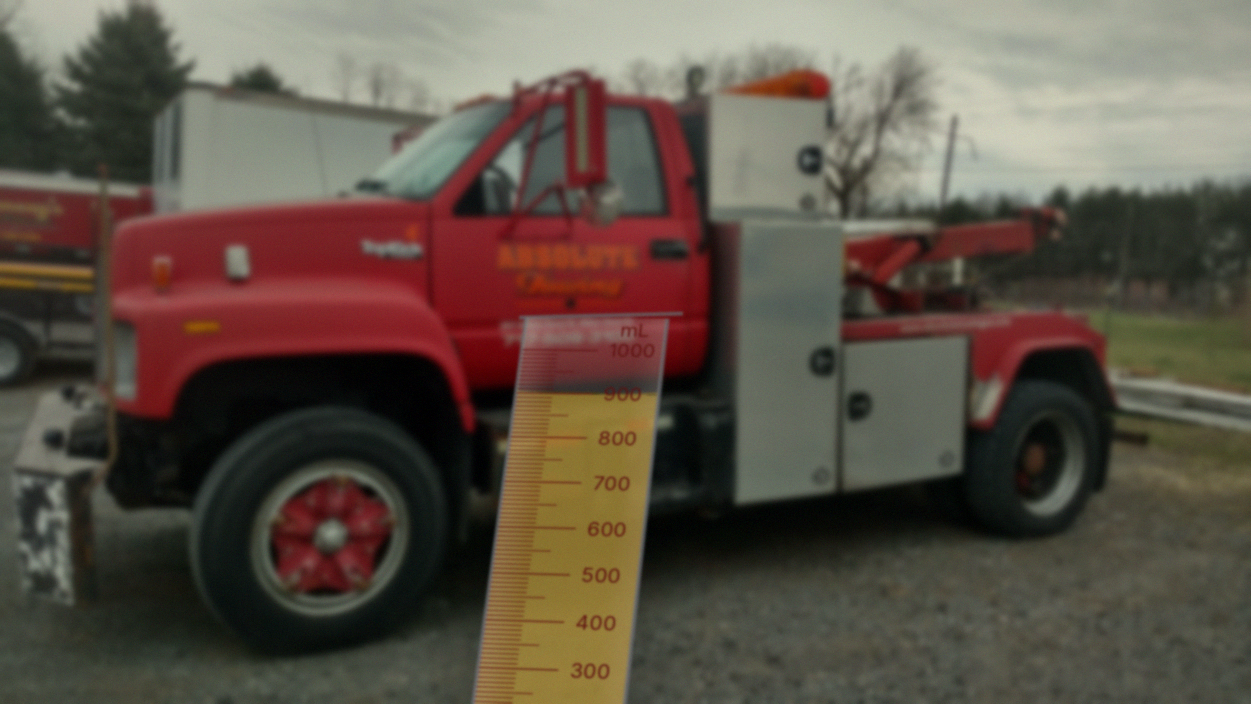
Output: 900 mL
